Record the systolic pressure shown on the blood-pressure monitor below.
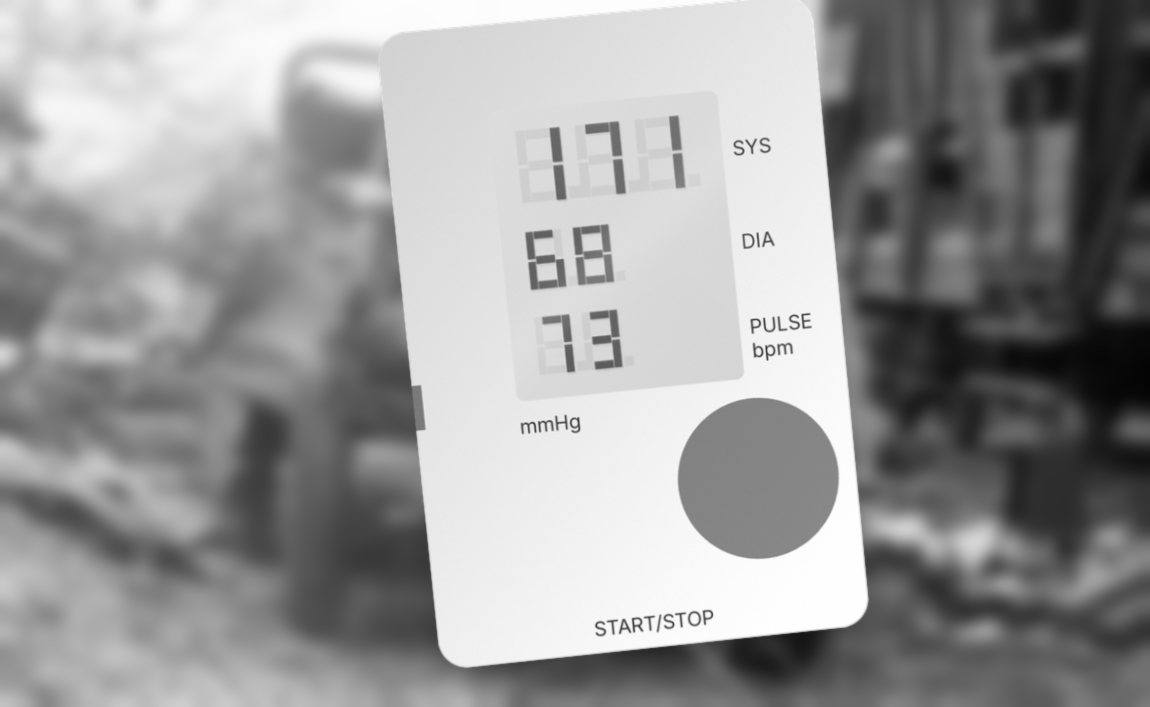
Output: 171 mmHg
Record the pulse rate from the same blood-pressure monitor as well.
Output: 73 bpm
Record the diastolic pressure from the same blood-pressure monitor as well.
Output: 68 mmHg
